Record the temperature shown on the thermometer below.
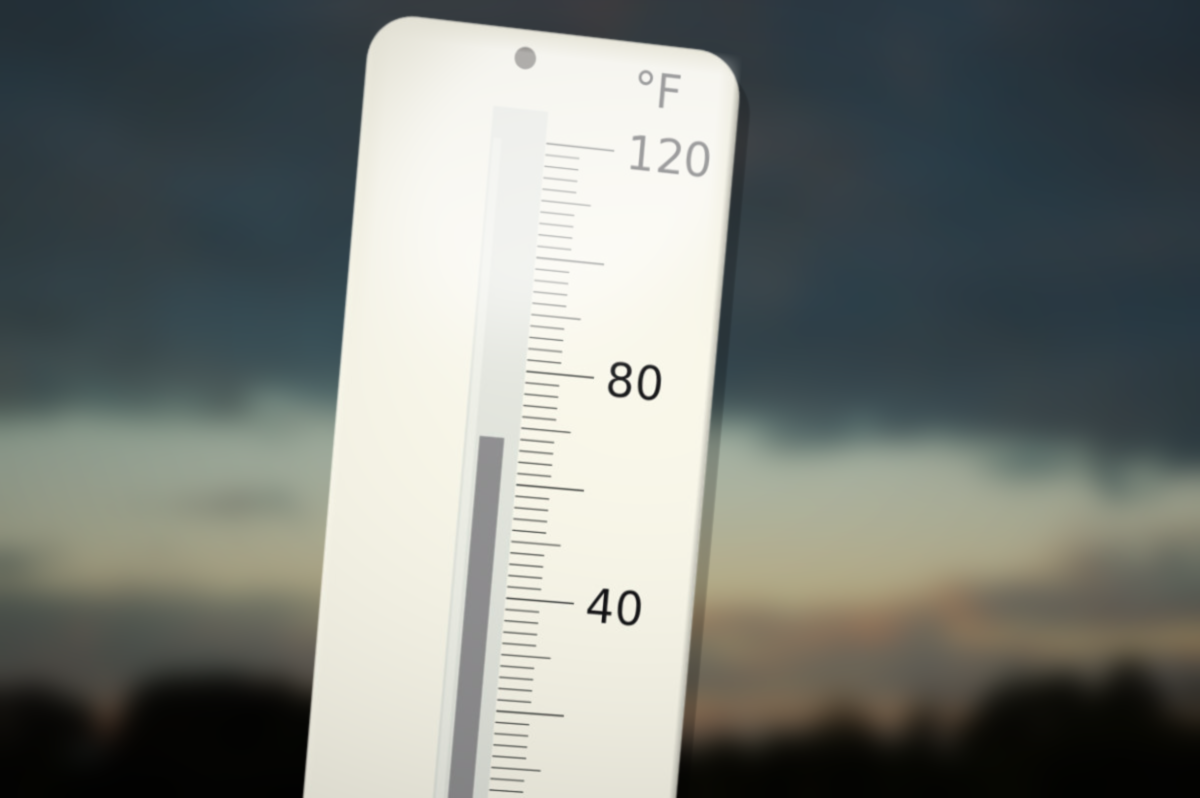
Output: 68 °F
